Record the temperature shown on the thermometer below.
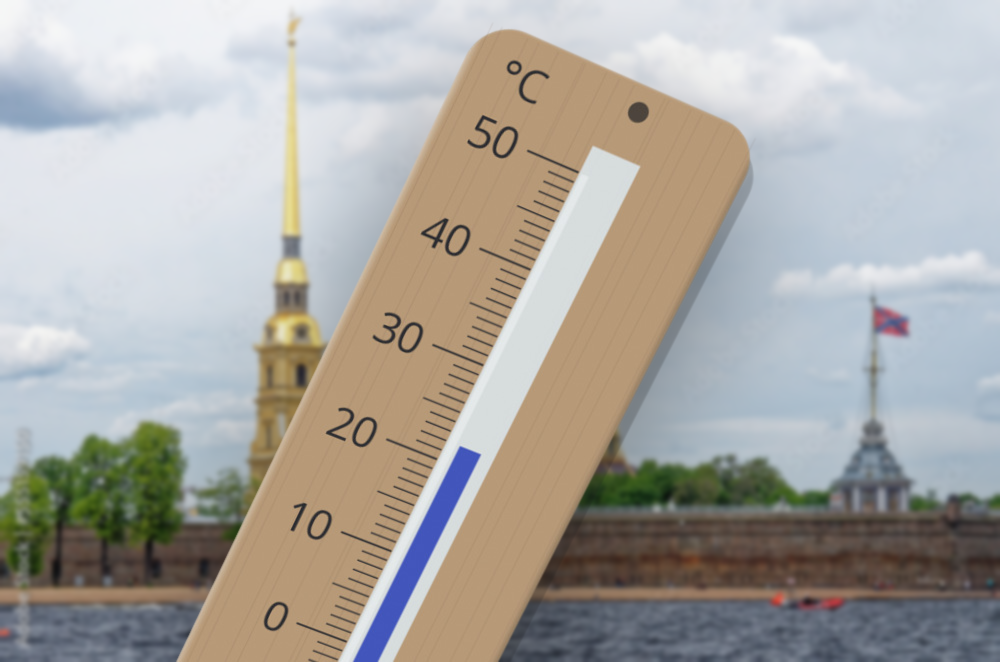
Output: 22 °C
